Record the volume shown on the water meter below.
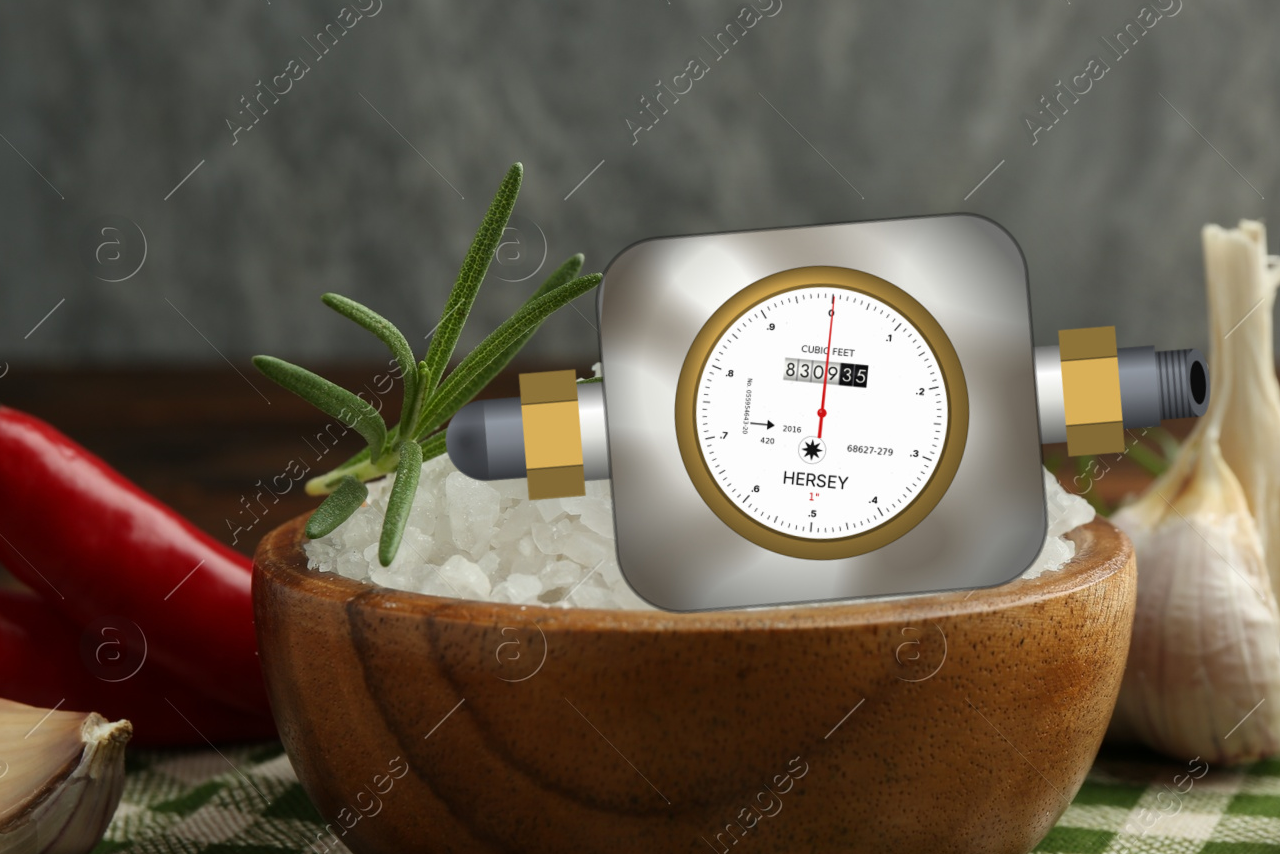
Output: 830935.00 ft³
